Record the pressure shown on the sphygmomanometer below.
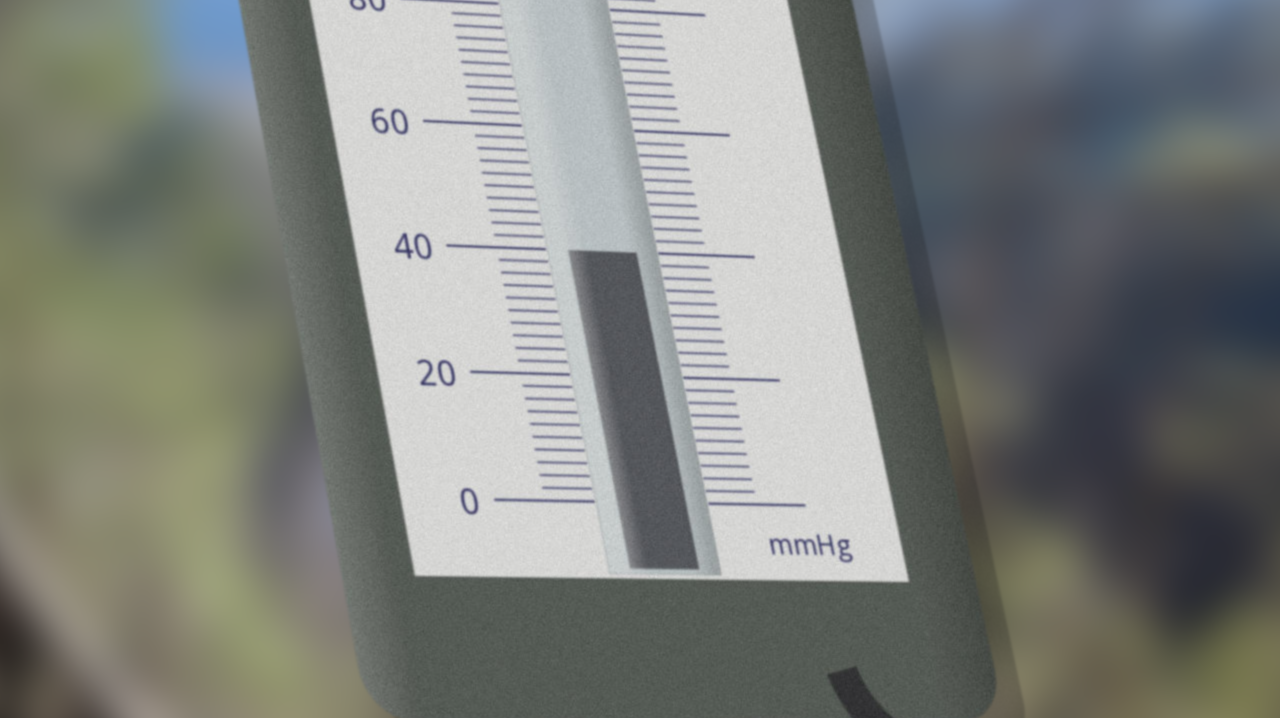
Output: 40 mmHg
